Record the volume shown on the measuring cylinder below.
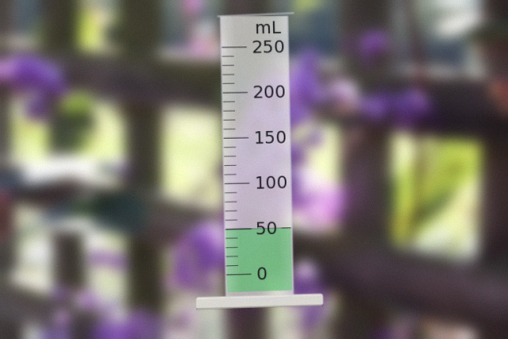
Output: 50 mL
